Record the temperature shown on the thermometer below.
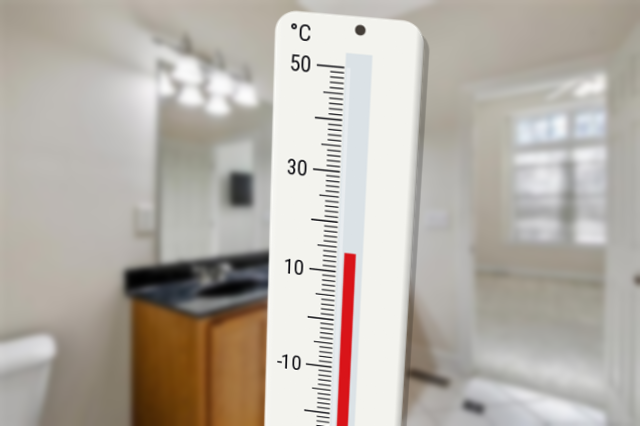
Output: 14 °C
